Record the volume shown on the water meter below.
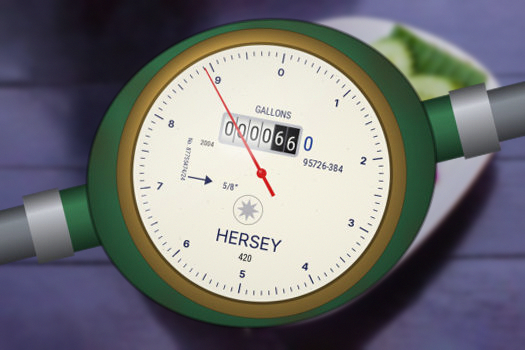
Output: 658.9 gal
